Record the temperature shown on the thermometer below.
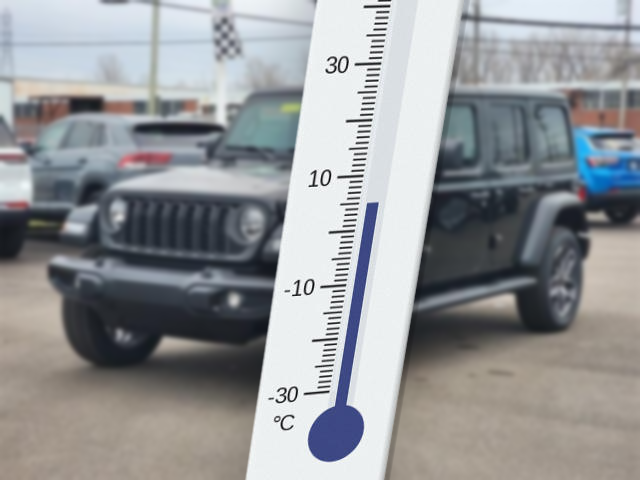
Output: 5 °C
